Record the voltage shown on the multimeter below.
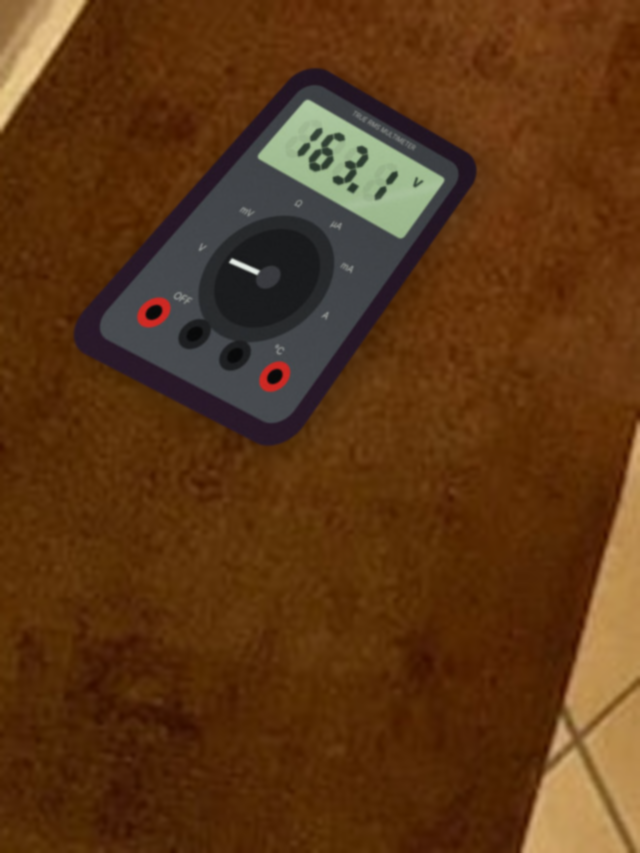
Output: 163.1 V
